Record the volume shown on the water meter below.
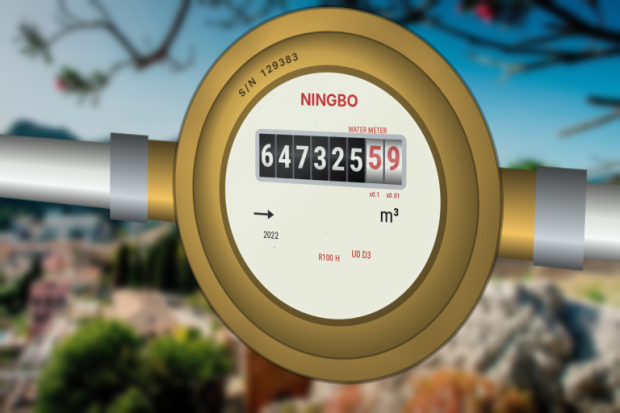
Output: 647325.59 m³
